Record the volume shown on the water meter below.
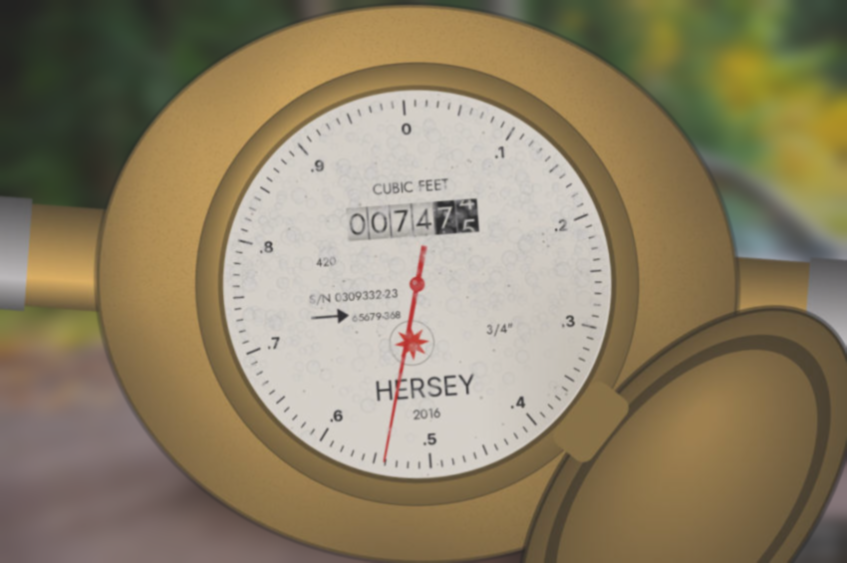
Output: 7474.54 ft³
